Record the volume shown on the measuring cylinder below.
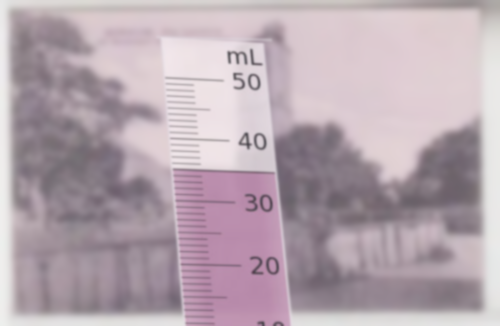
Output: 35 mL
